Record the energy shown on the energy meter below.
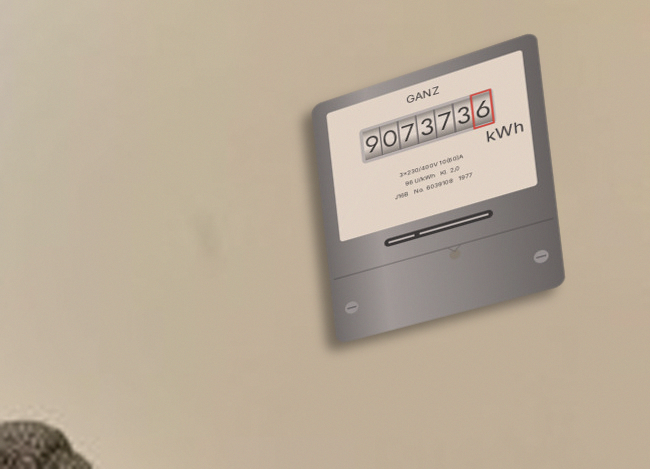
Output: 907373.6 kWh
